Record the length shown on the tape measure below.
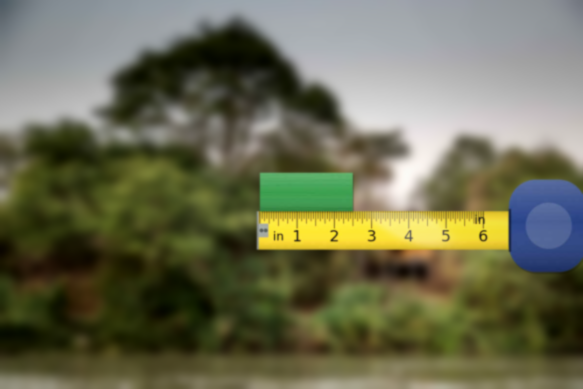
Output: 2.5 in
